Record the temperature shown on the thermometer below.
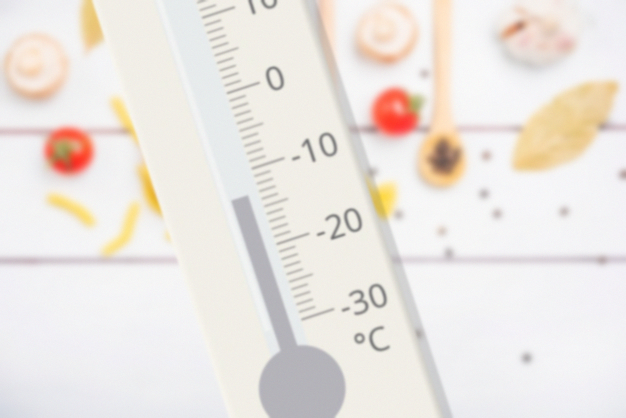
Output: -13 °C
